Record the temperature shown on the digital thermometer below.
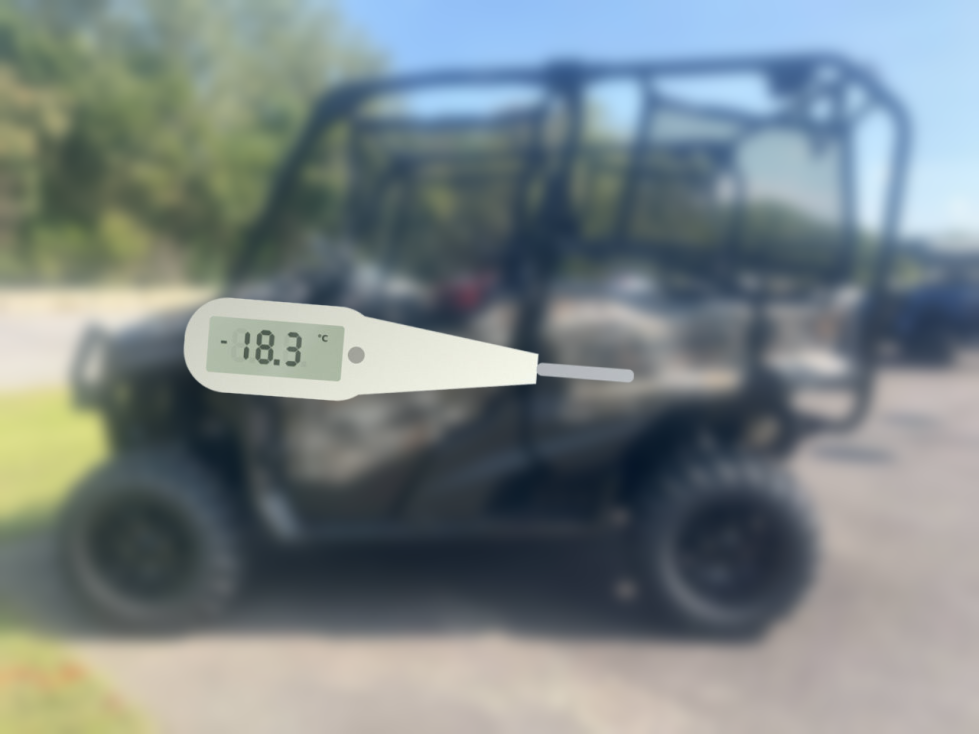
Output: -18.3 °C
